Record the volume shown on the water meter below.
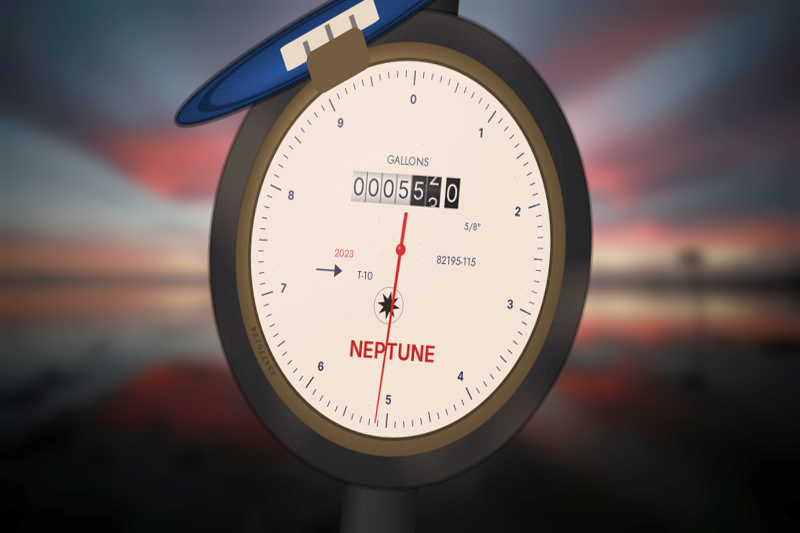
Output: 5525.1 gal
